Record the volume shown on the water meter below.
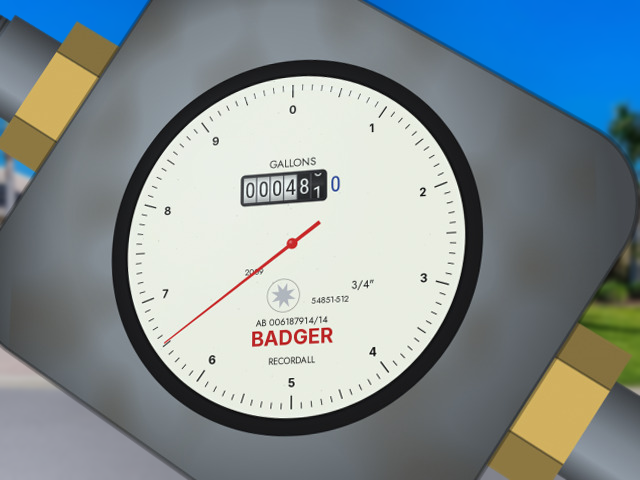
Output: 4806.5 gal
